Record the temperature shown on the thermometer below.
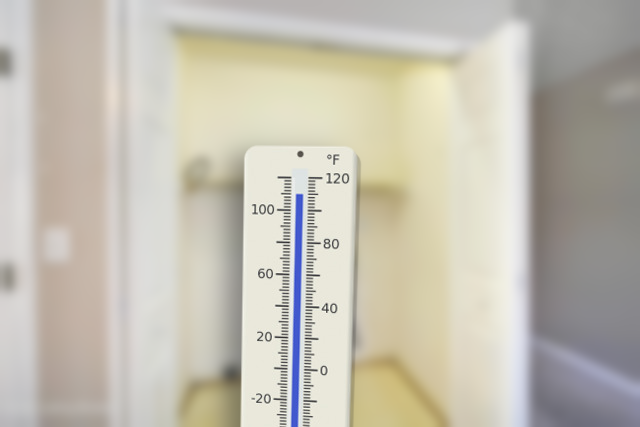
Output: 110 °F
